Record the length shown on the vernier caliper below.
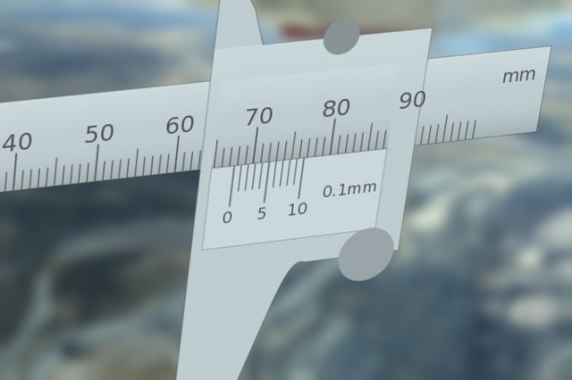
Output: 67.6 mm
